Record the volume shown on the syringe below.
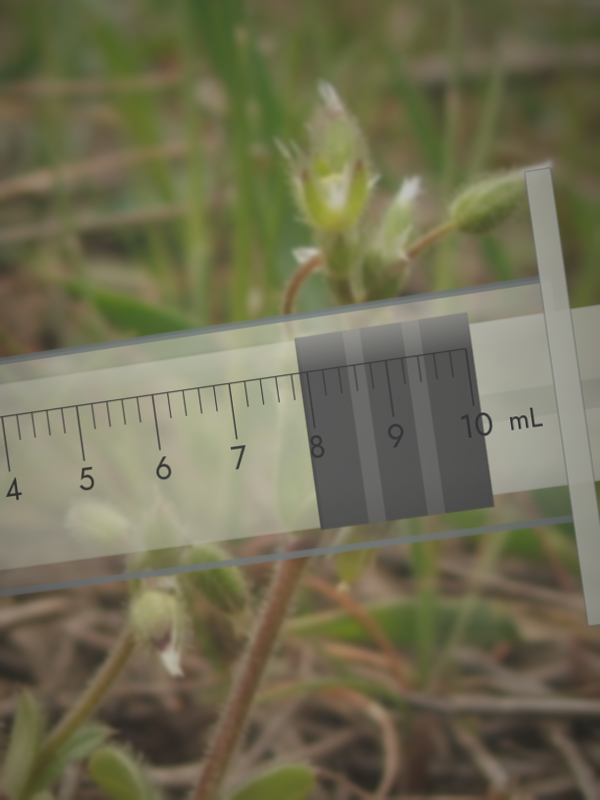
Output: 7.9 mL
